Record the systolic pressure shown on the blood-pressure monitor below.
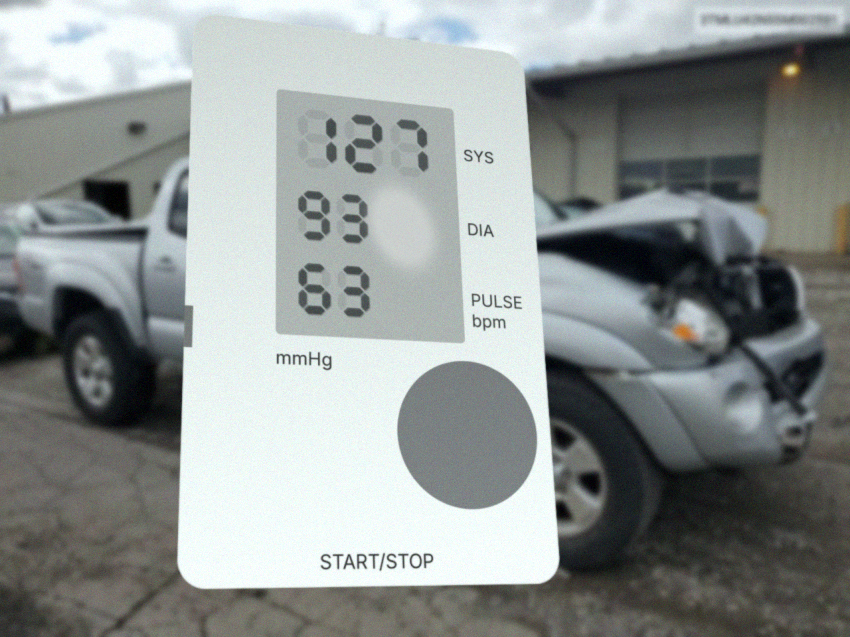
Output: 127 mmHg
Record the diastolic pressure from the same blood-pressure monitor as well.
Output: 93 mmHg
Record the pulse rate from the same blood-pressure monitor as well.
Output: 63 bpm
